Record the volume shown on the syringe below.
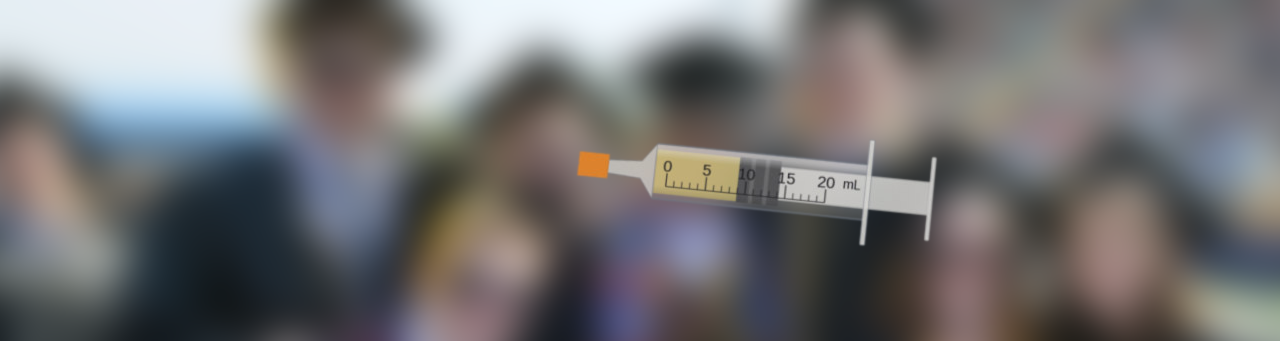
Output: 9 mL
